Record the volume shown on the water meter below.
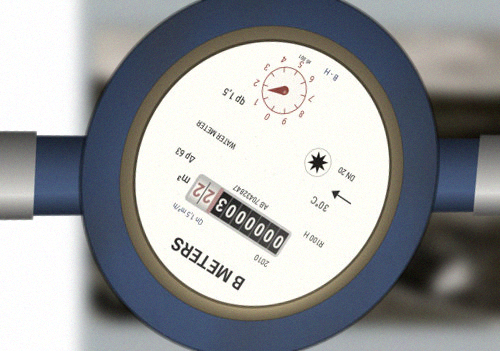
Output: 3.221 m³
